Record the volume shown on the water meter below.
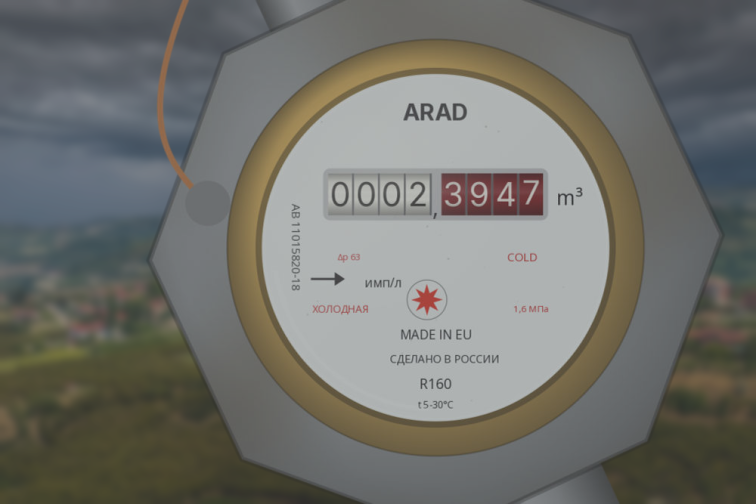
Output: 2.3947 m³
